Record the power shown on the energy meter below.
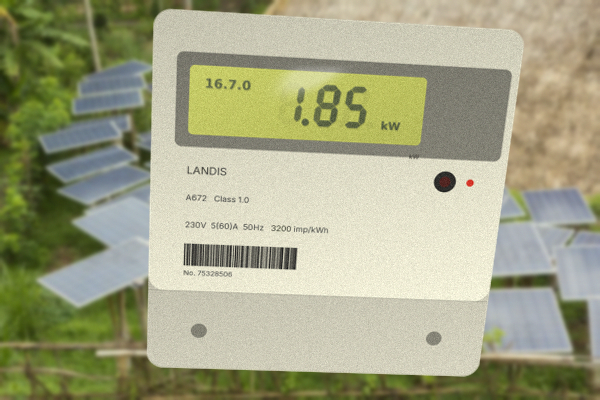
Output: 1.85 kW
